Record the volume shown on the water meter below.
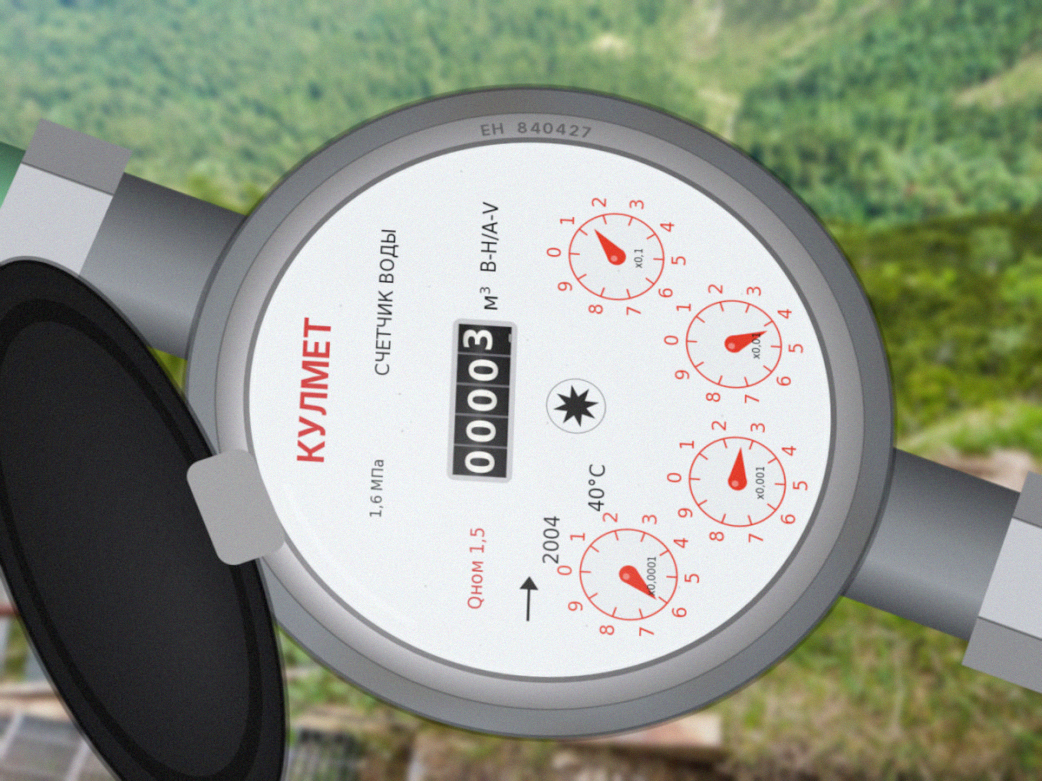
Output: 3.1426 m³
